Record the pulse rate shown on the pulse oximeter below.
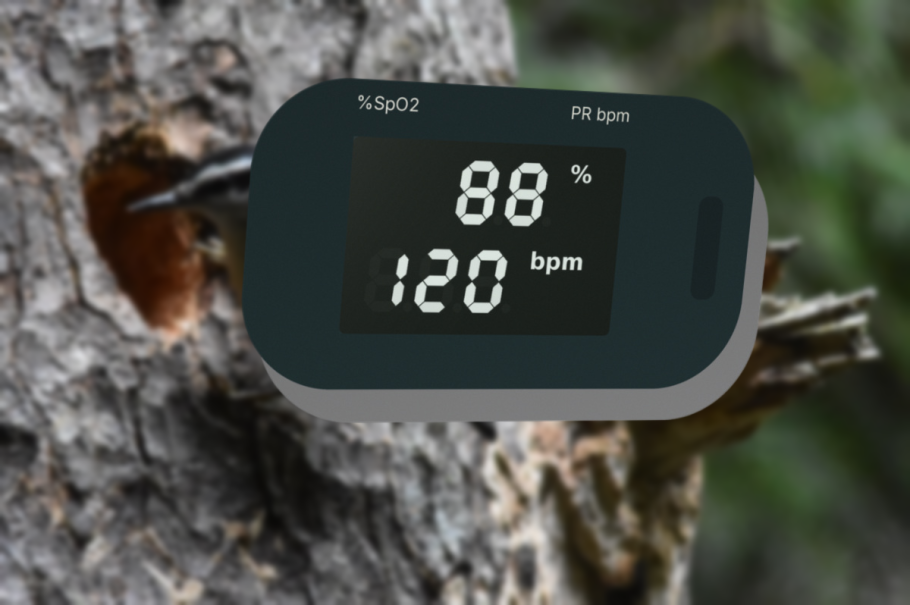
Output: 120 bpm
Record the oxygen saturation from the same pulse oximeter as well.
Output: 88 %
